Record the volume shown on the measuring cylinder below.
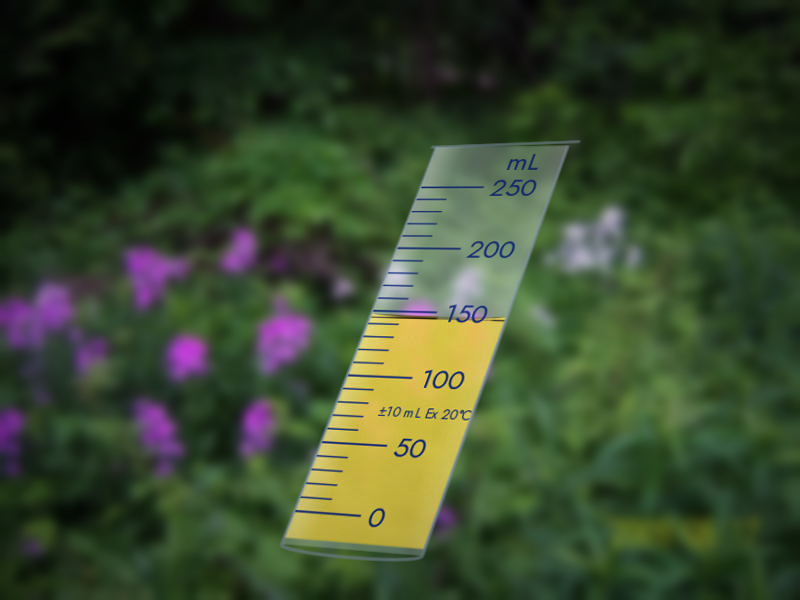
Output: 145 mL
